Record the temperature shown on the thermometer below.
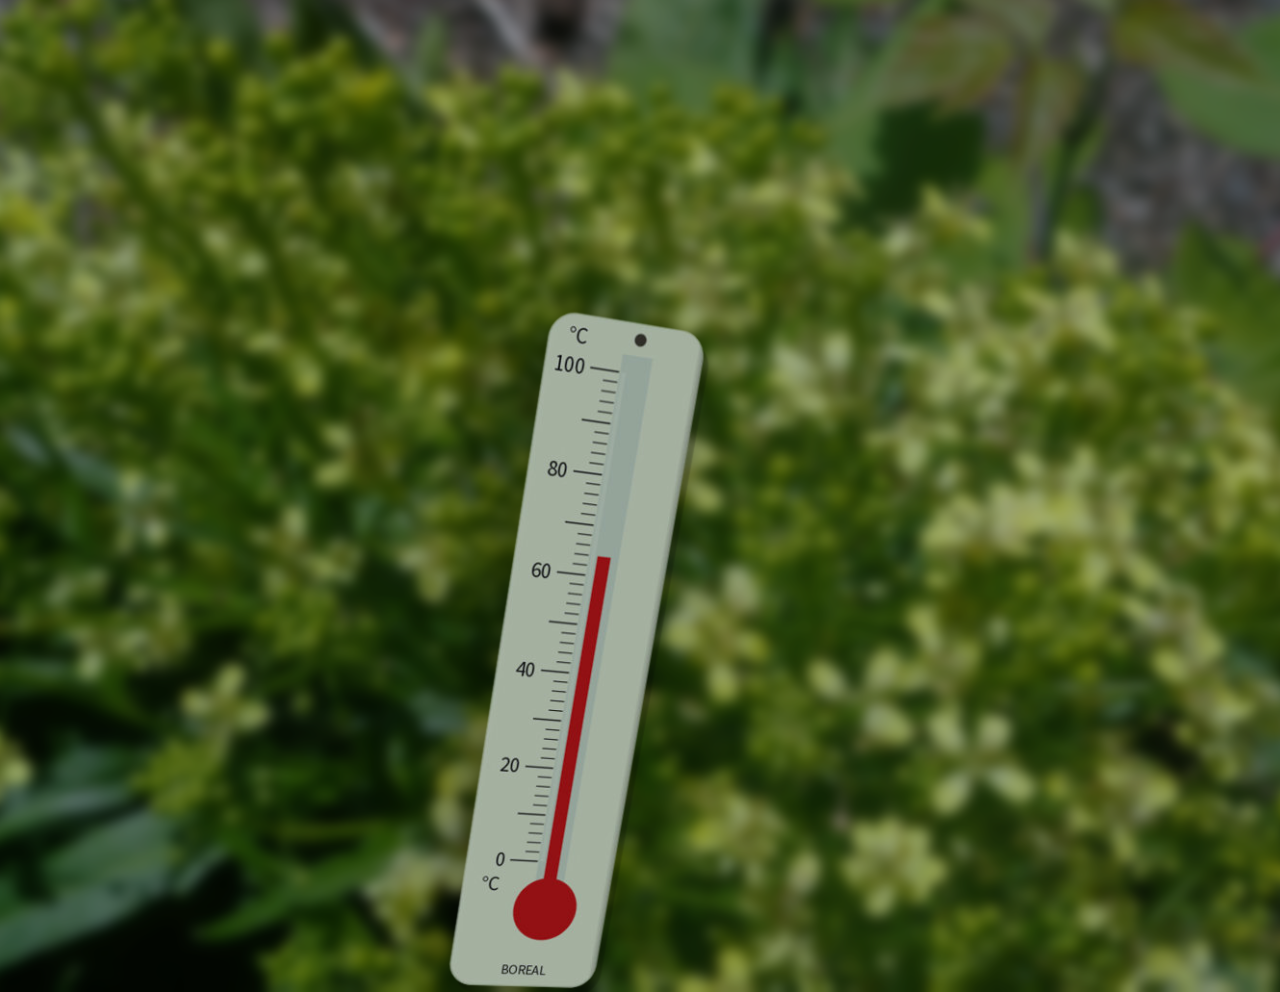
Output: 64 °C
